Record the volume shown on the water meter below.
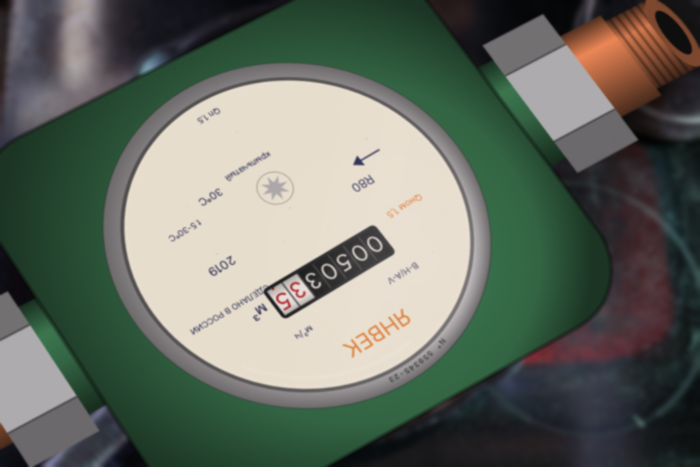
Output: 503.35 m³
